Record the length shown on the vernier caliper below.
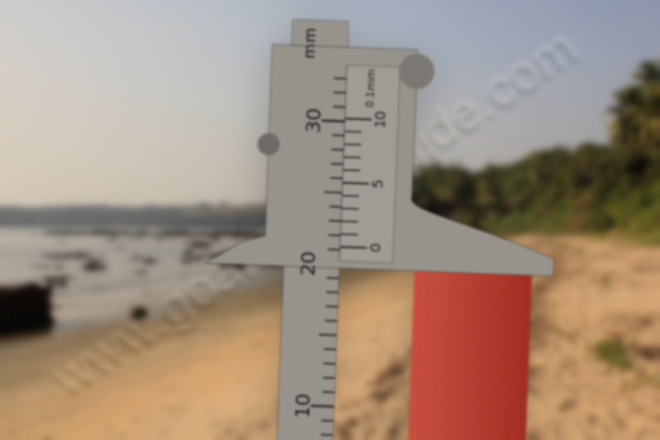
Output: 21.2 mm
